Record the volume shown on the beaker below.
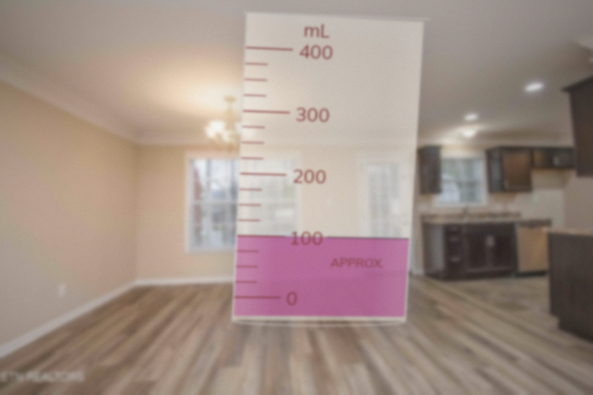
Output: 100 mL
